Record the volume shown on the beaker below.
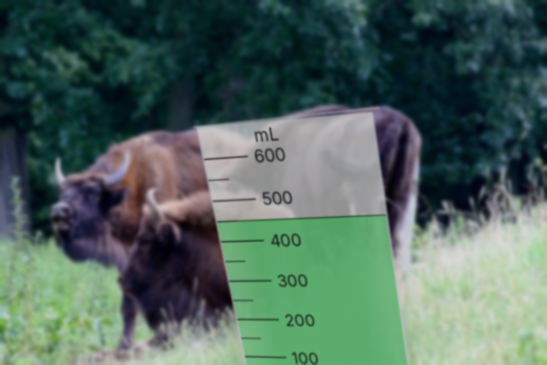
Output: 450 mL
